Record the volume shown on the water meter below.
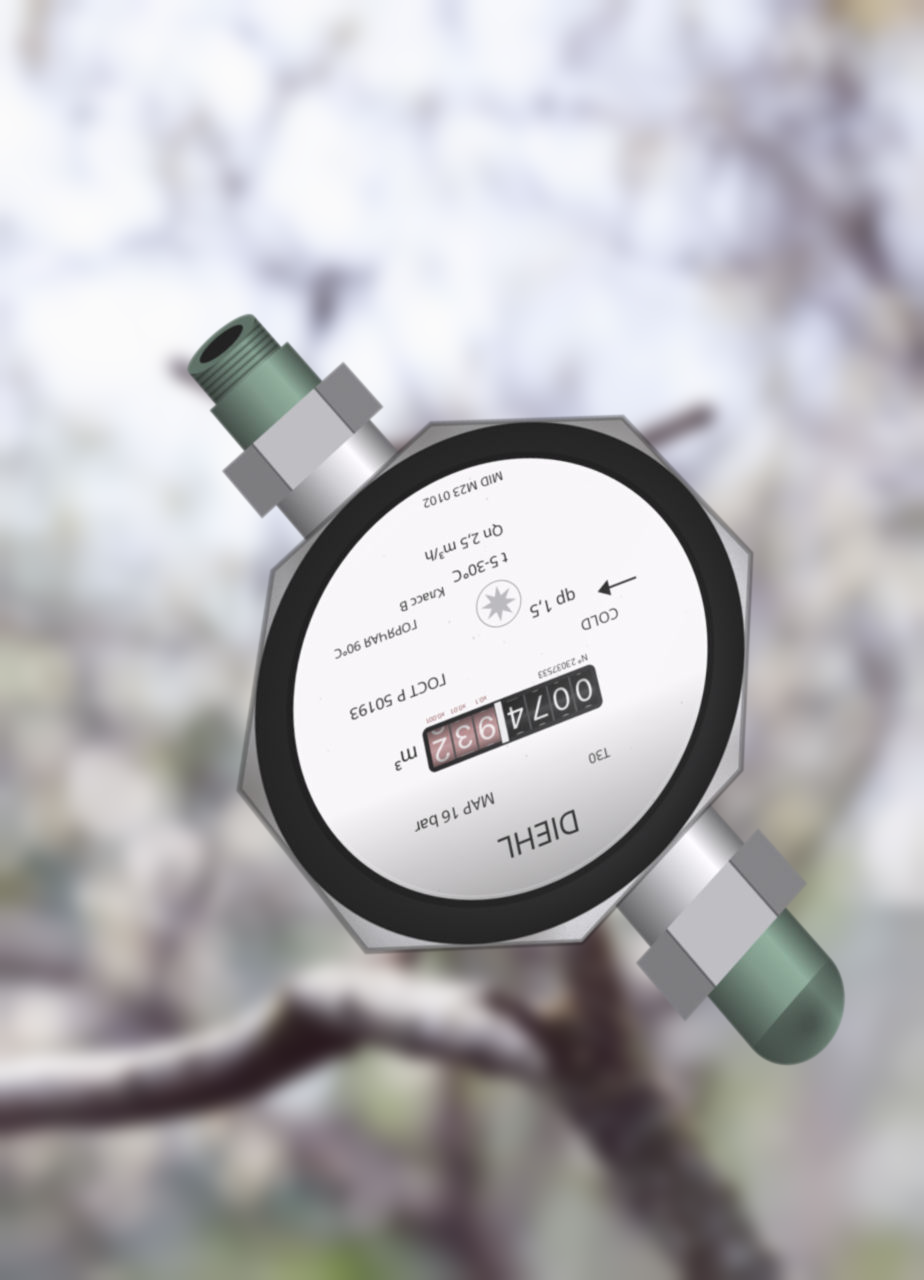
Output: 74.932 m³
